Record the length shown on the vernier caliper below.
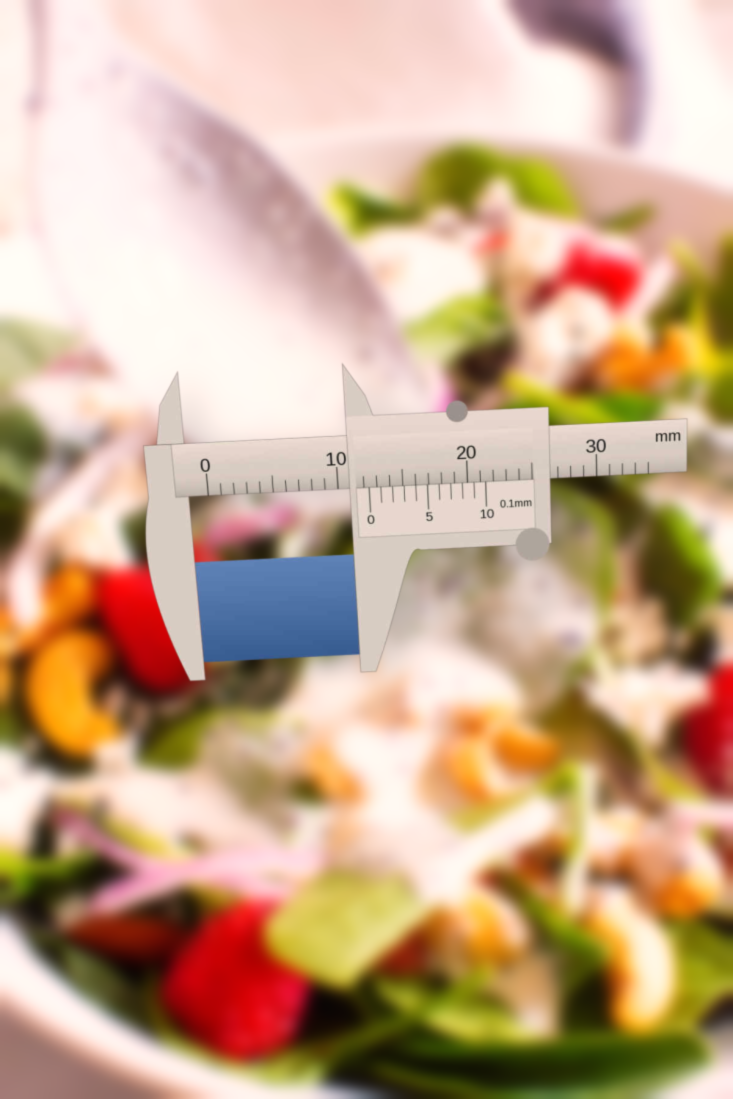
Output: 12.4 mm
